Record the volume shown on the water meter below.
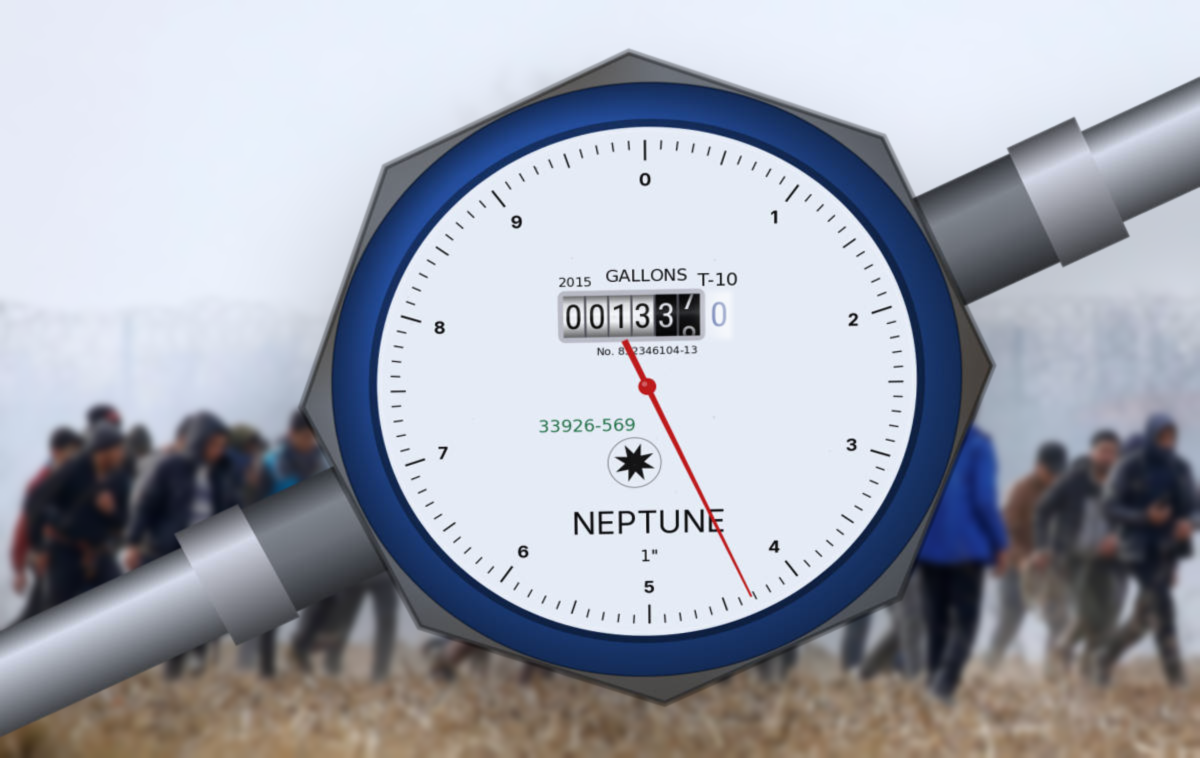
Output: 13374.3 gal
